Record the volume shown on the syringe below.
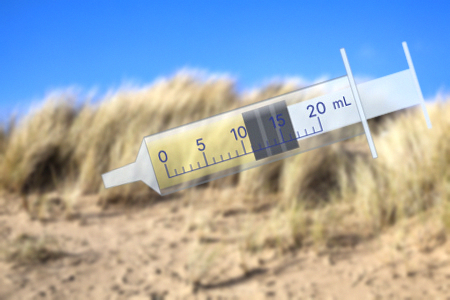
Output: 11 mL
